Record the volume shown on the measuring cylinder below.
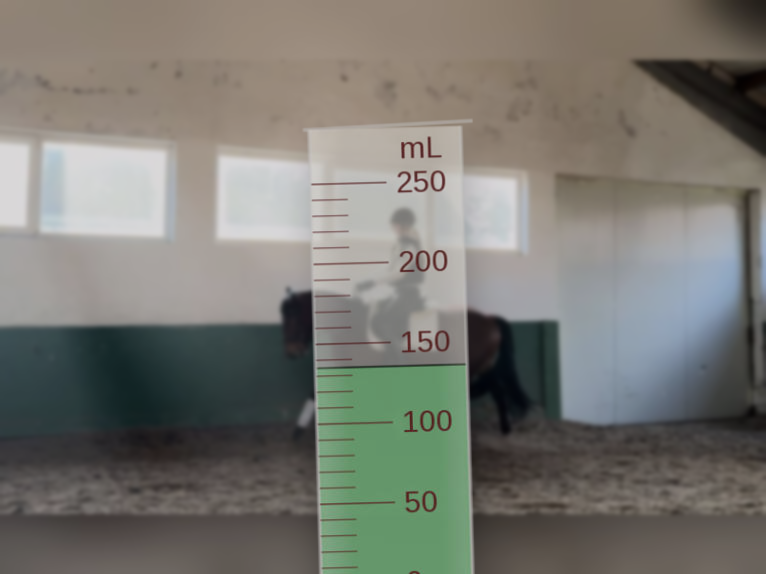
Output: 135 mL
